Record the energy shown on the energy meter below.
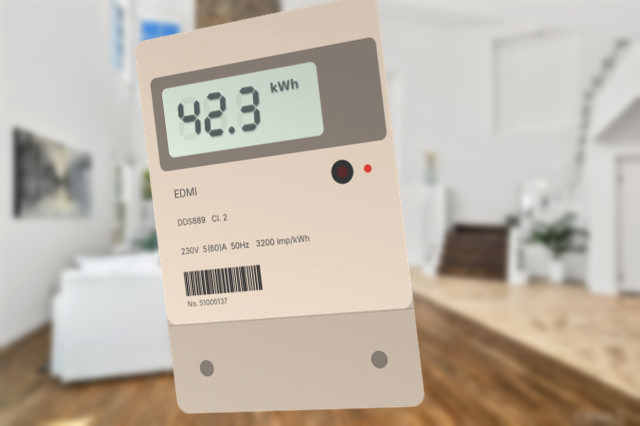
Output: 42.3 kWh
